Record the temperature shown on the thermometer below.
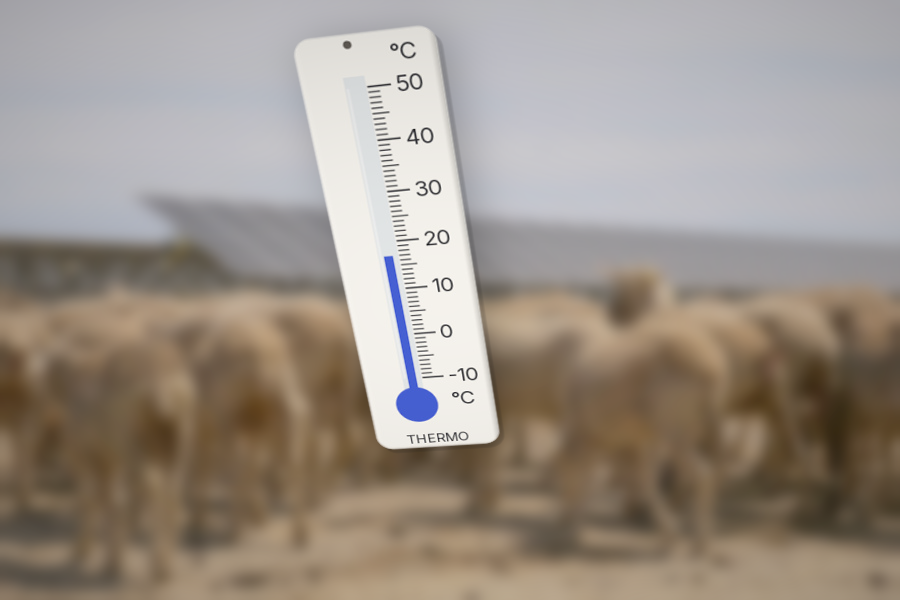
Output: 17 °C
